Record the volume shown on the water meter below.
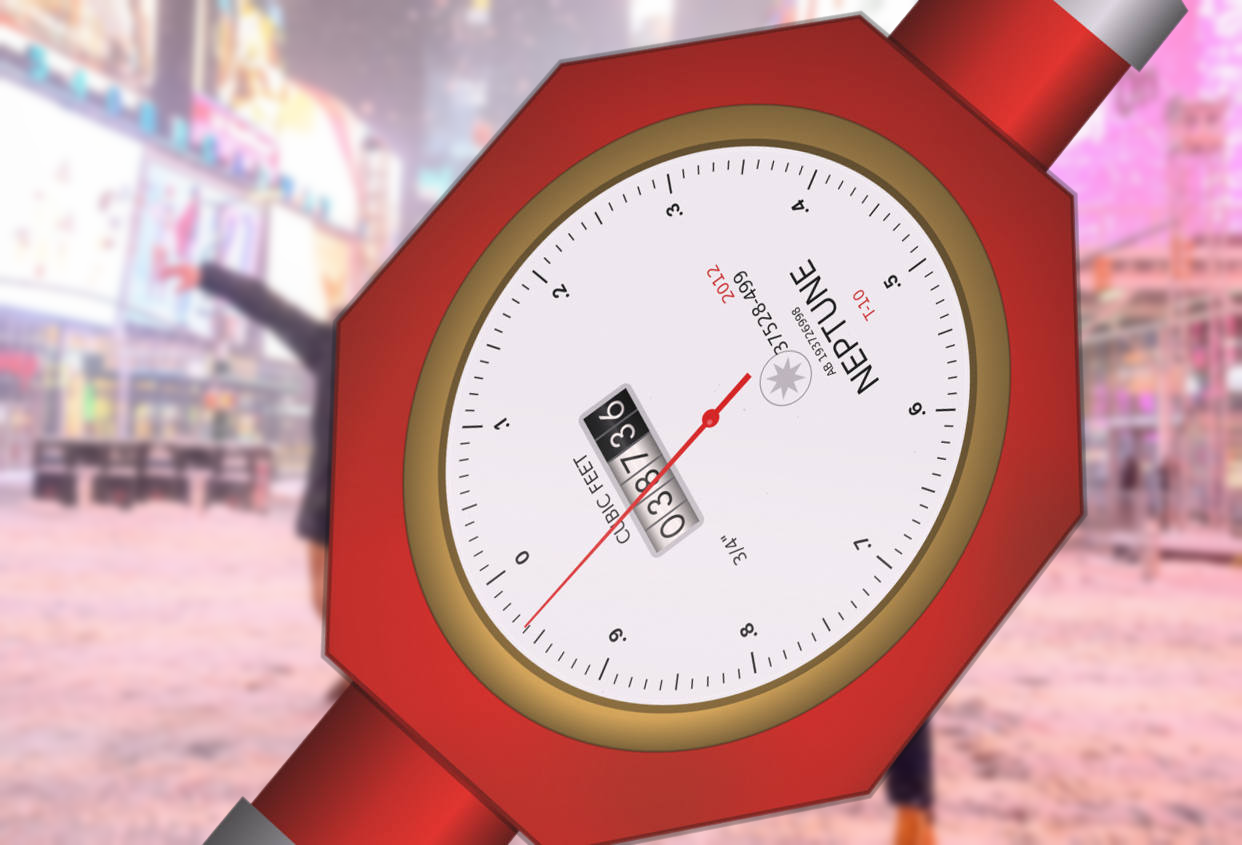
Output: 38735.96 ft³
